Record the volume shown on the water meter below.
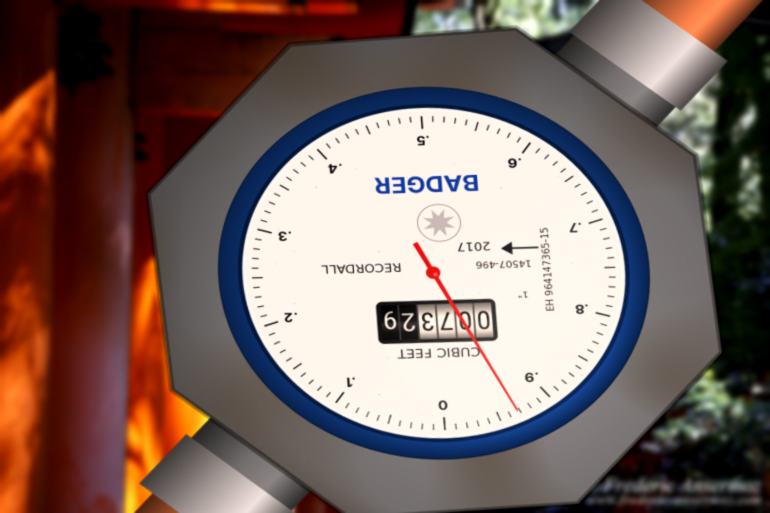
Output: 7328.93 ft³
